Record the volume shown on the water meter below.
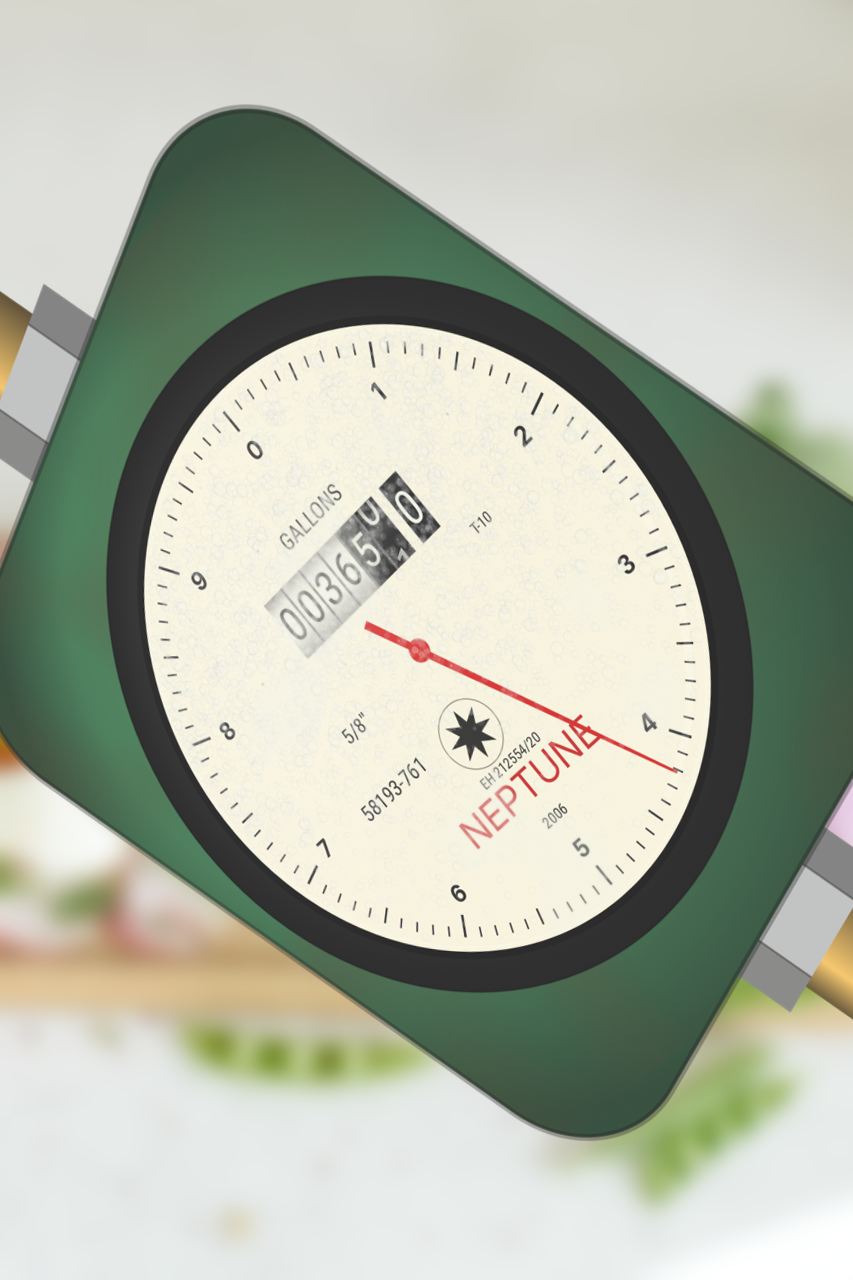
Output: 36504.2 gal
